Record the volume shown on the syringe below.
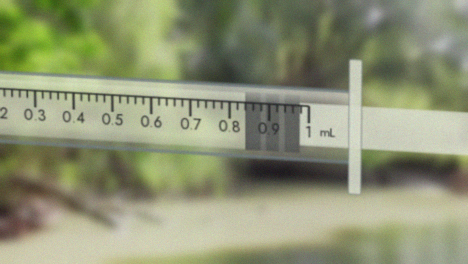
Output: 0.84 mL
